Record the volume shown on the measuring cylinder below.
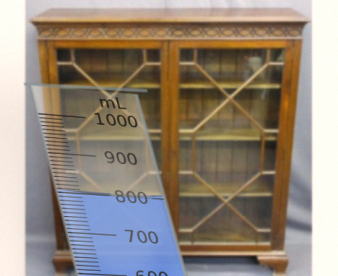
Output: 800 mL
